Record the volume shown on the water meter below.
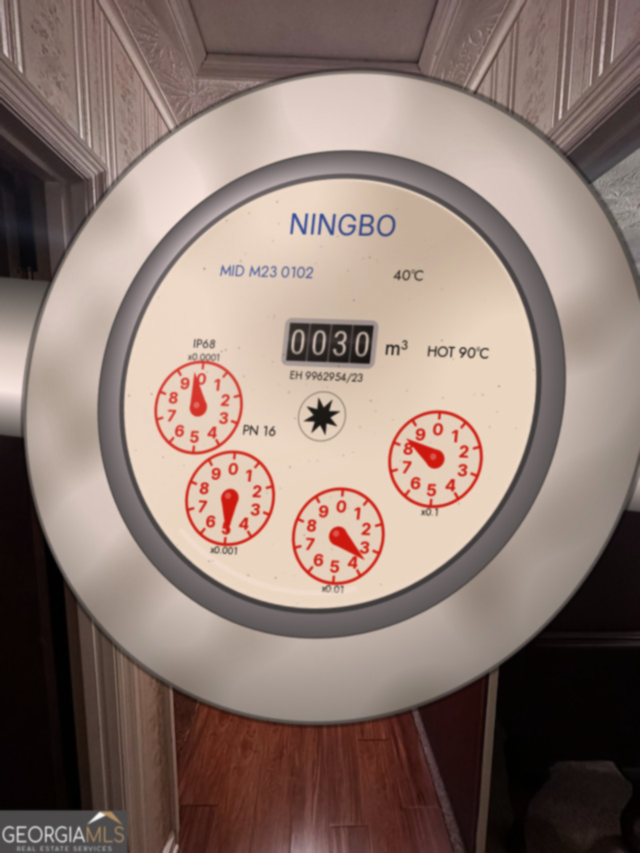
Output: 30.8349 m³
